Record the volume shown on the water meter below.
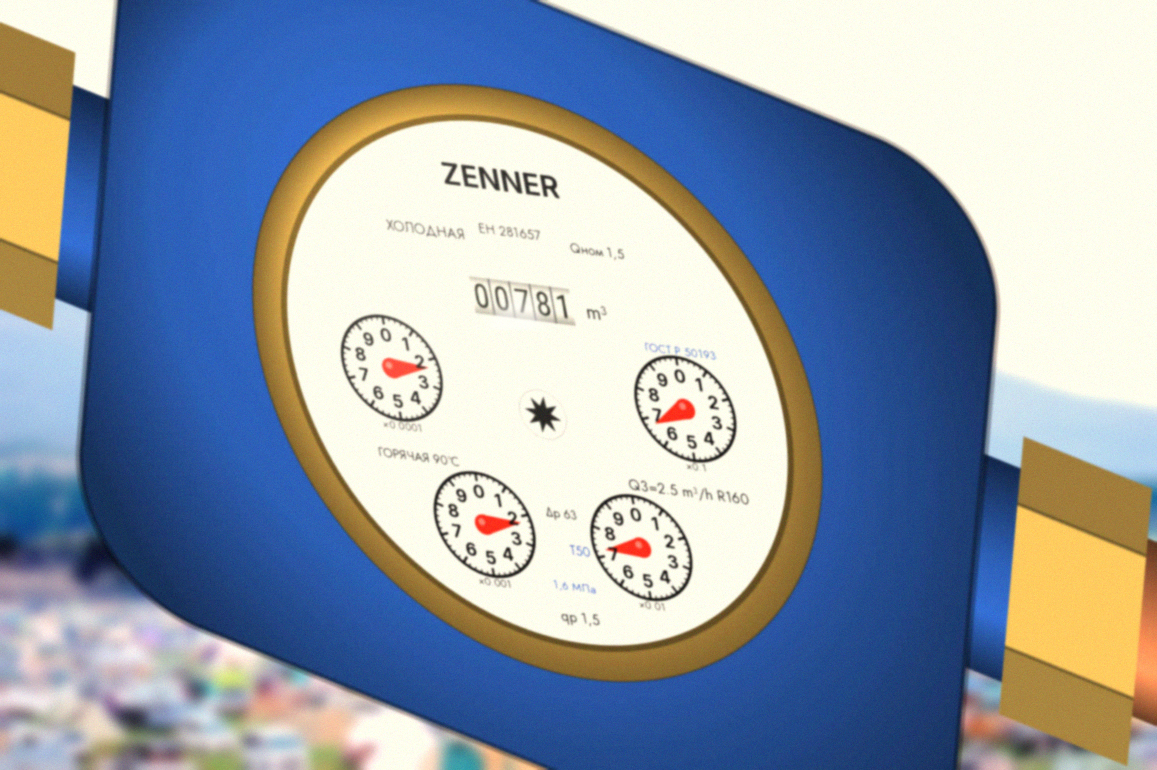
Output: 781.6722 m³
